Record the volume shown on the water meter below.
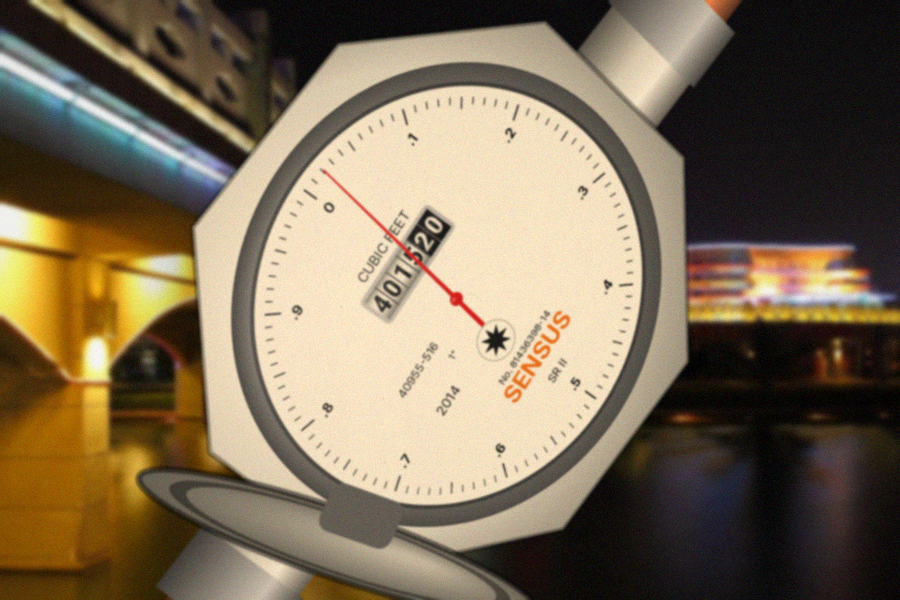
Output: 401520.02 ft³
